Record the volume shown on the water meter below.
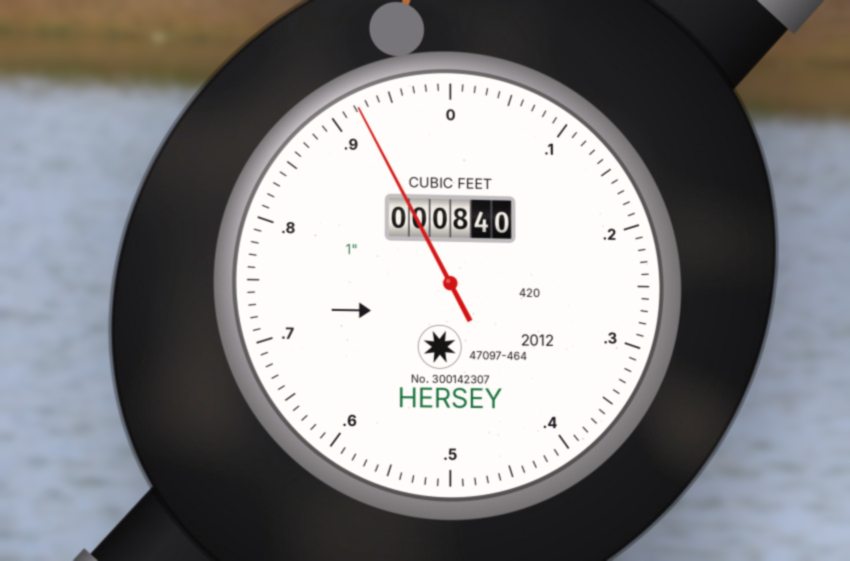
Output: 839.92 ft³
